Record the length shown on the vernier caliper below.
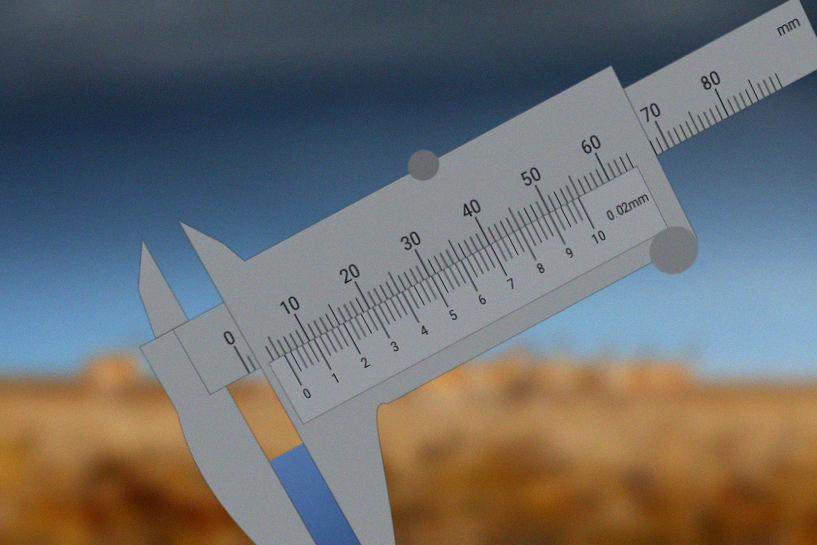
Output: 5.8 mm
